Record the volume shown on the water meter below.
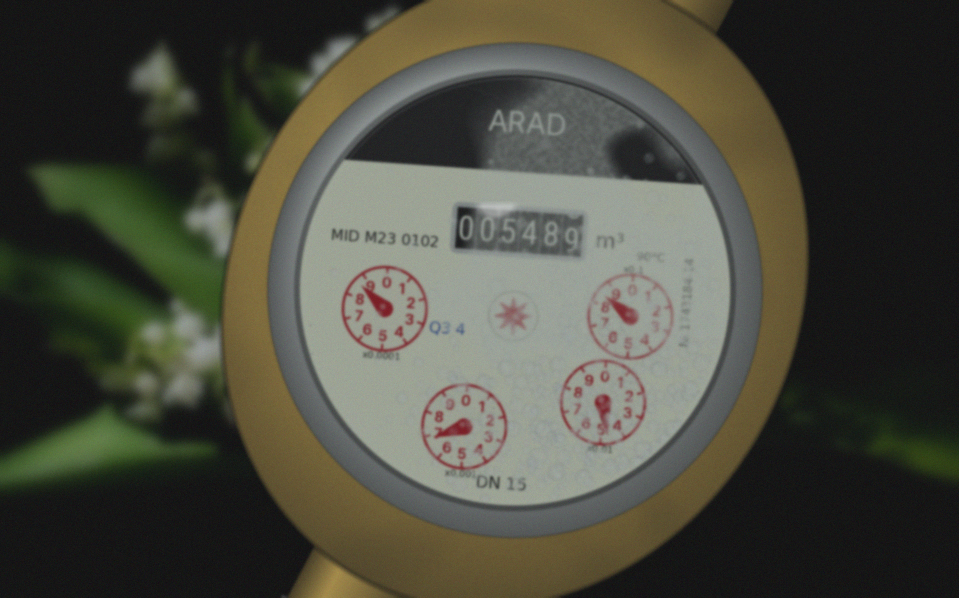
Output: 5488.8468 m³
